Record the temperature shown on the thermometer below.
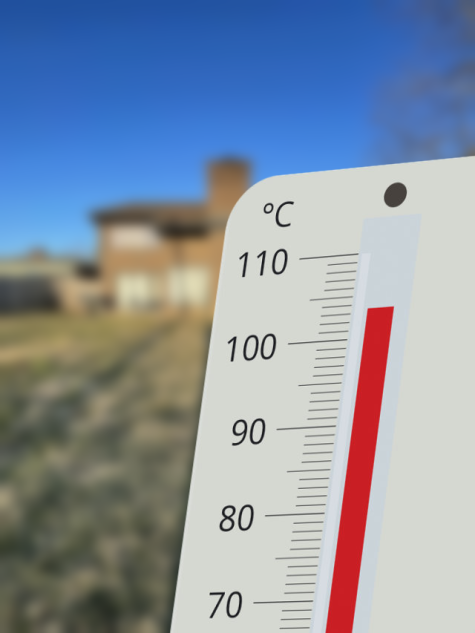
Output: 103.5 °C
